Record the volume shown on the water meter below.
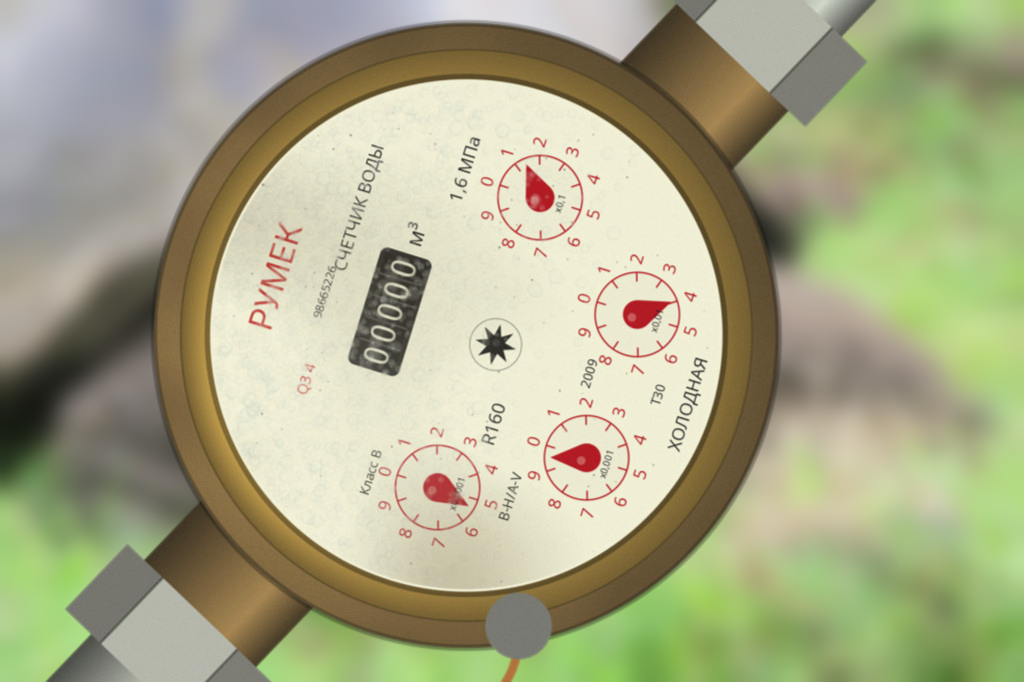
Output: 0.1395 m³
